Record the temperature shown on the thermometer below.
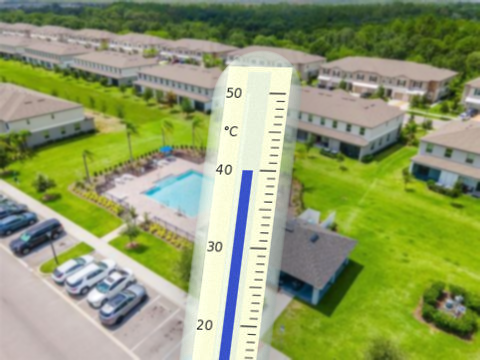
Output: 40 °C
